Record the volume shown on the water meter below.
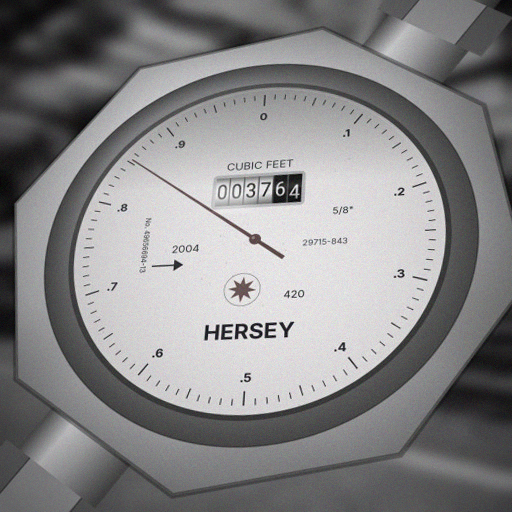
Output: 3763.85 ft³
